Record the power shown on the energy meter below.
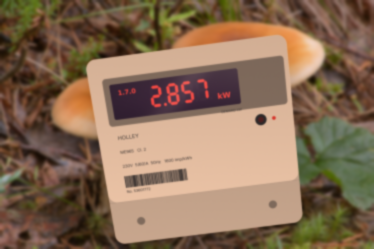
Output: 2.857 kW
